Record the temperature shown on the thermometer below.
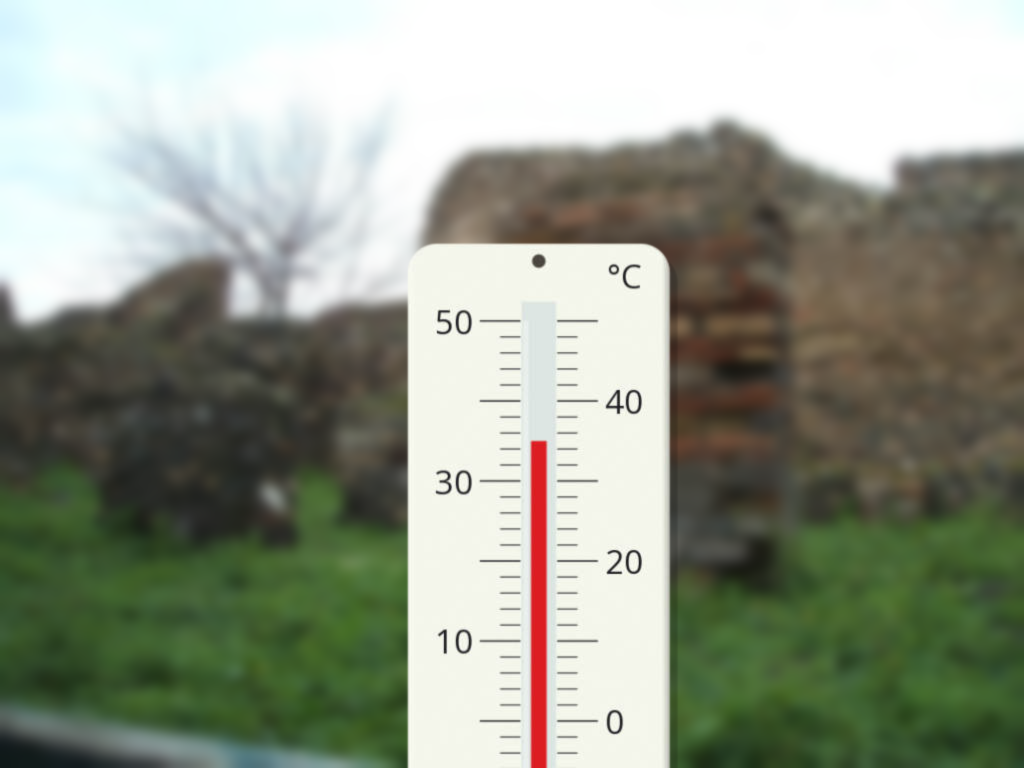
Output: 35 °C
